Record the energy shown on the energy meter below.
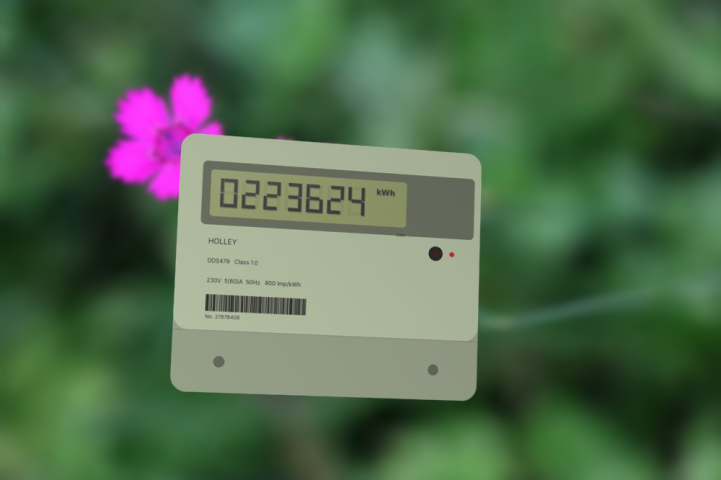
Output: 223624 kWh
